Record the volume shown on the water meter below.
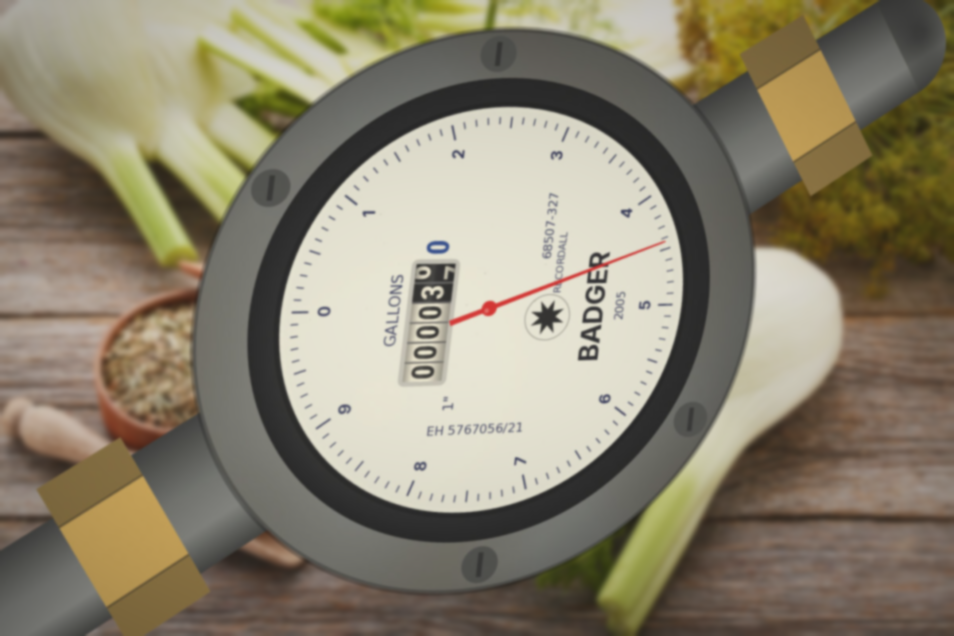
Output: 364.4 gal
